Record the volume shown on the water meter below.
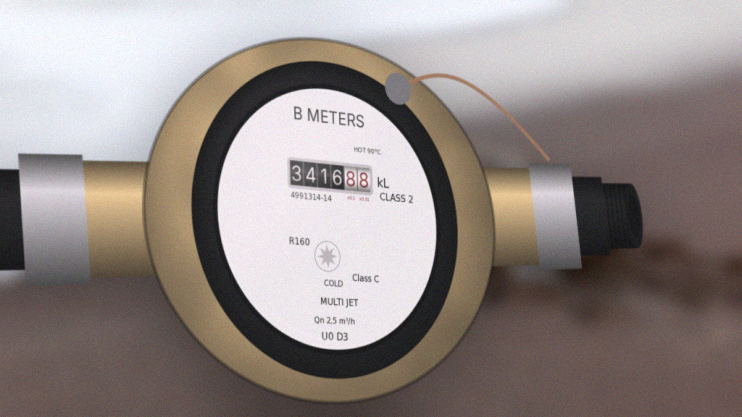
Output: 3416.88 kL
